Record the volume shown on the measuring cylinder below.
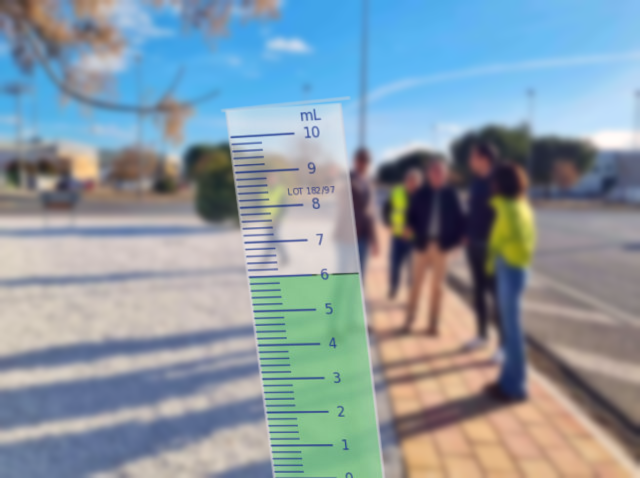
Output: 6 mL
